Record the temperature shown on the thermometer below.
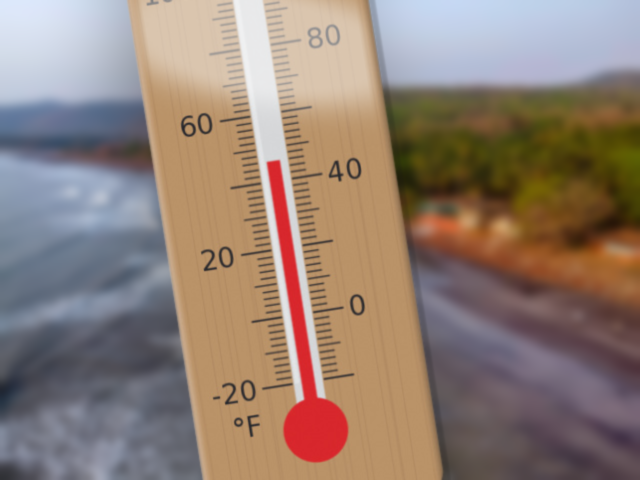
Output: 46 °F
